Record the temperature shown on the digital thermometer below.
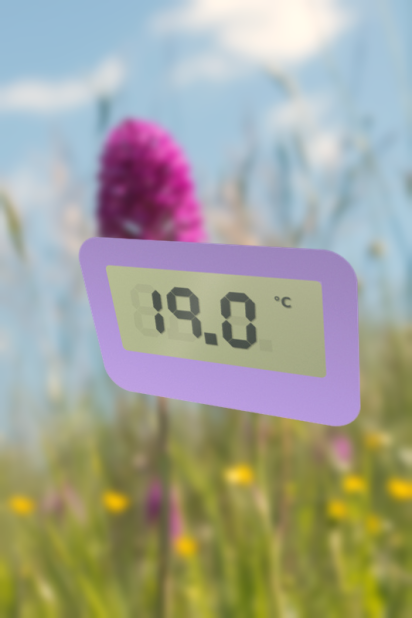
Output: 19.0 °C
